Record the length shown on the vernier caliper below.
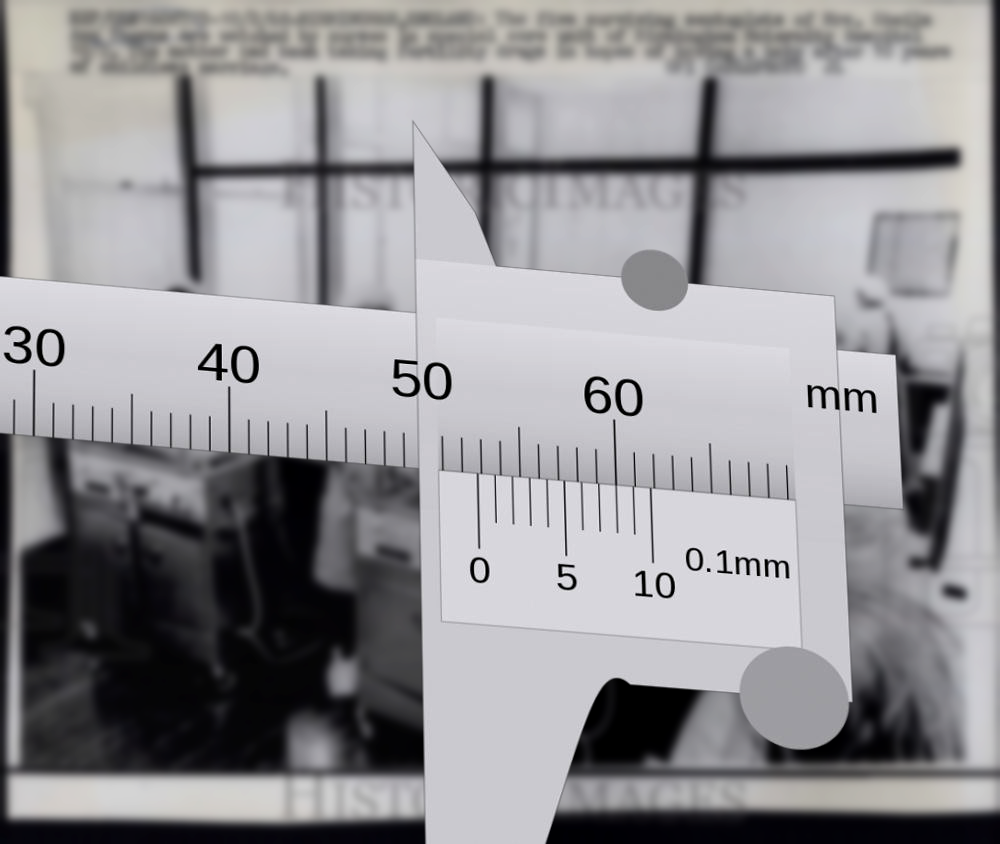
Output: 52.8 mm
